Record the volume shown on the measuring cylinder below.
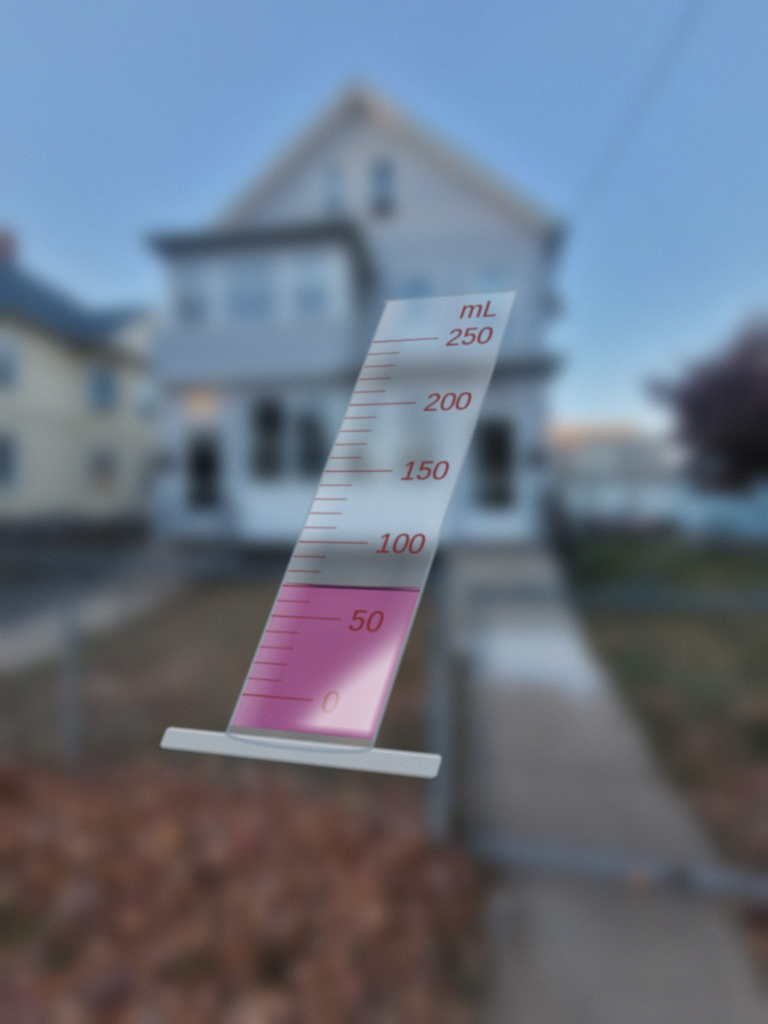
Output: 70 mL
